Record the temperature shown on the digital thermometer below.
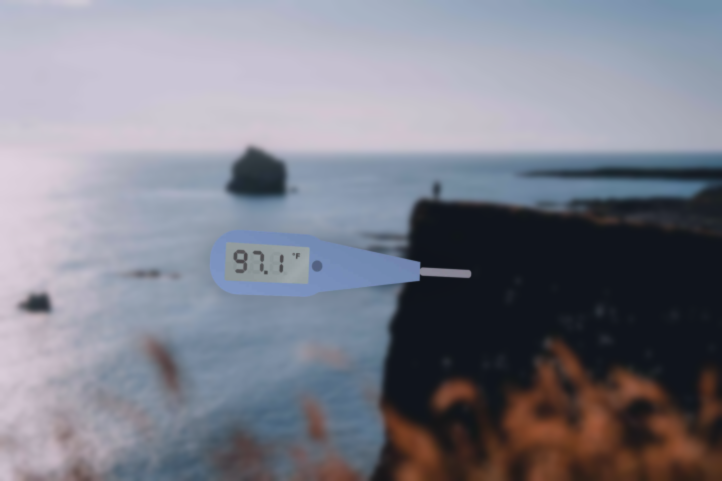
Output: 97.1 °F
